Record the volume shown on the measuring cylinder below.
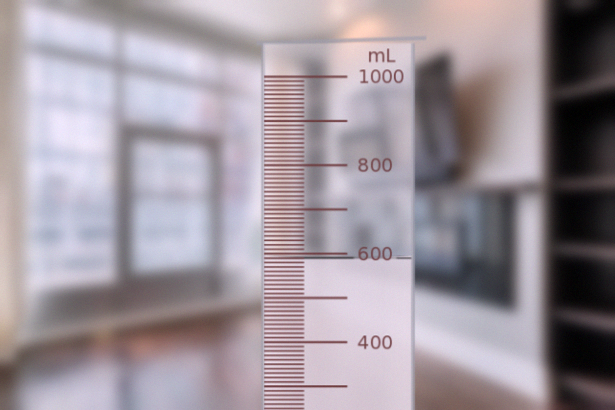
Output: 590 mL
